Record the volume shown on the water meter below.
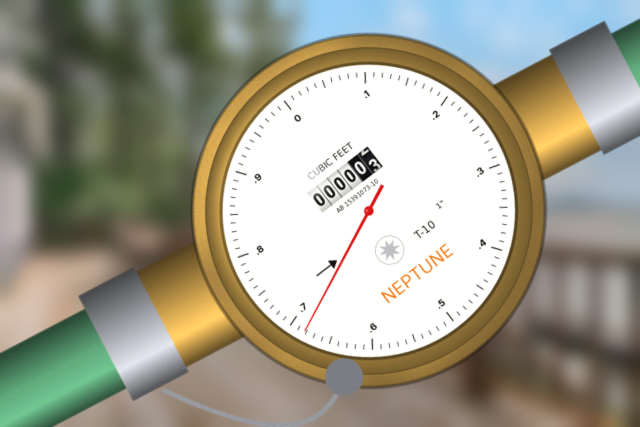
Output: 2.68 ft³
